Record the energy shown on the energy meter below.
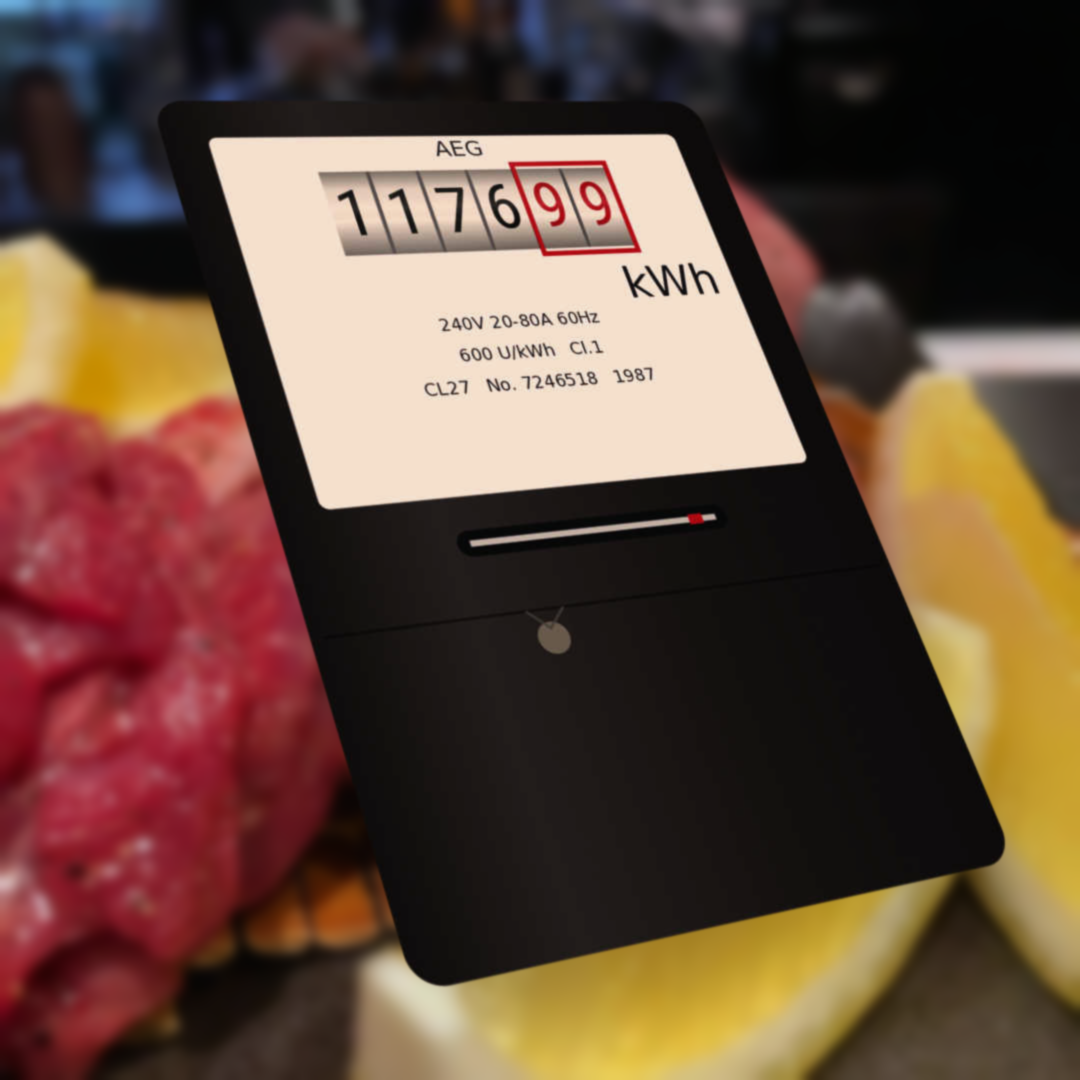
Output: 1176.99 kWh
